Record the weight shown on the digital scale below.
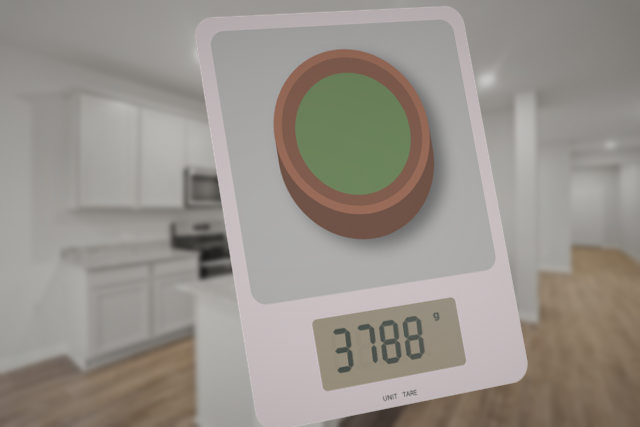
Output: 3788 g
